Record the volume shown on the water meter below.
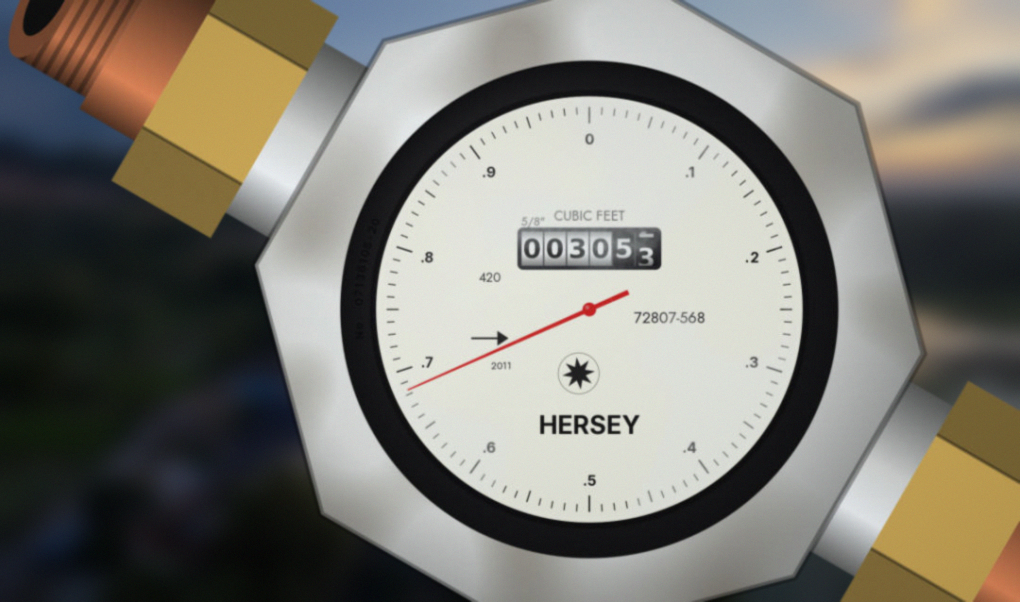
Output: 3052.68 ft³
